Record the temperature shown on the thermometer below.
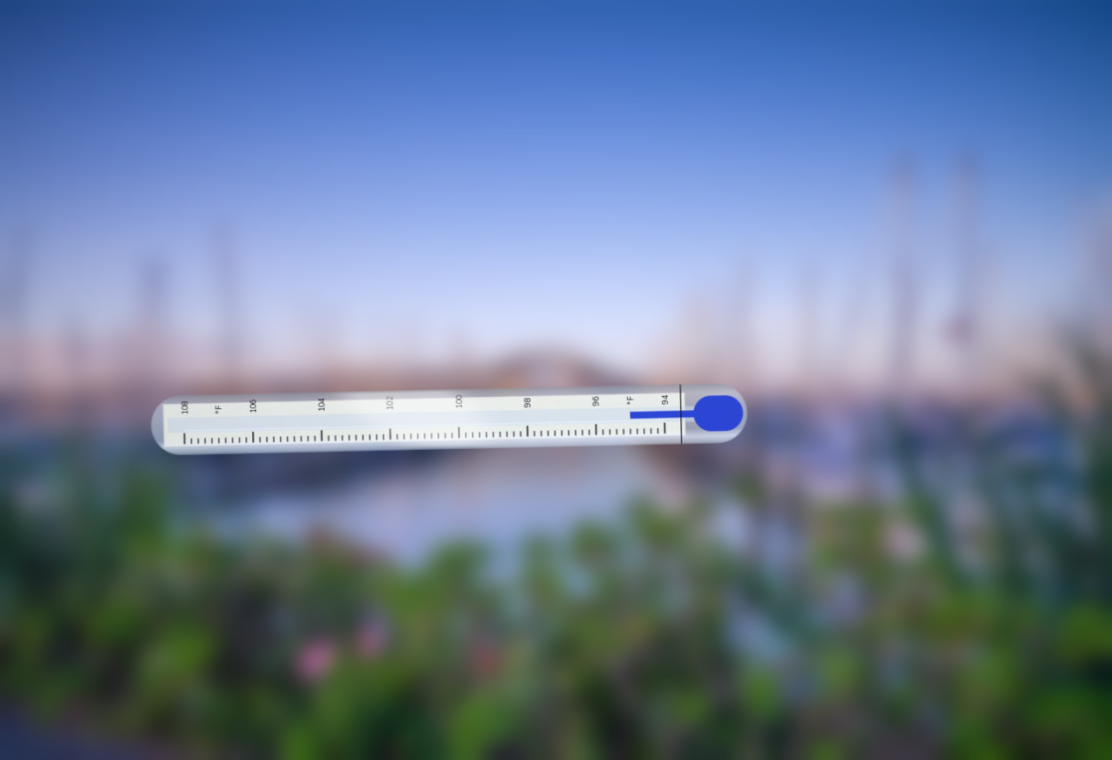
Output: 95 °F
